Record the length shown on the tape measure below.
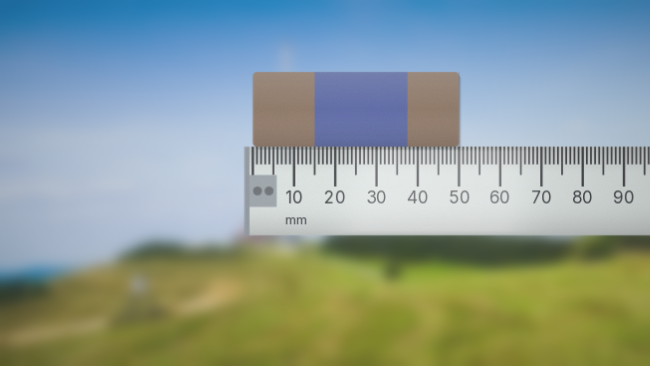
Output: 50 mm
